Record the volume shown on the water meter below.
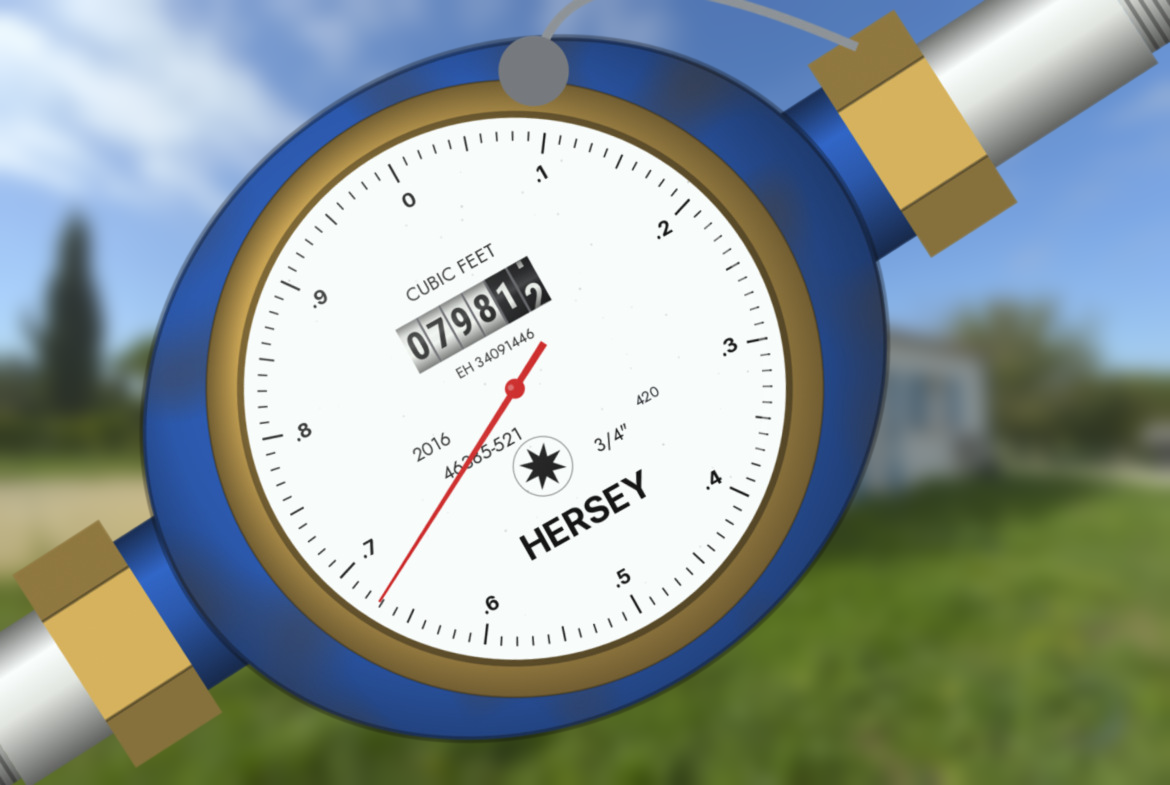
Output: 79811.67 ft³
